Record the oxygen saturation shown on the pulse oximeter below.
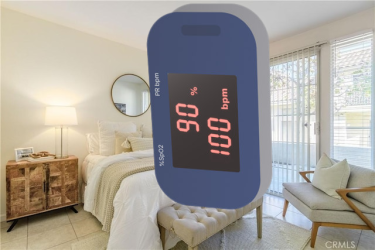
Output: 90 %
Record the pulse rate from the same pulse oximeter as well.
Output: 100 bpm
